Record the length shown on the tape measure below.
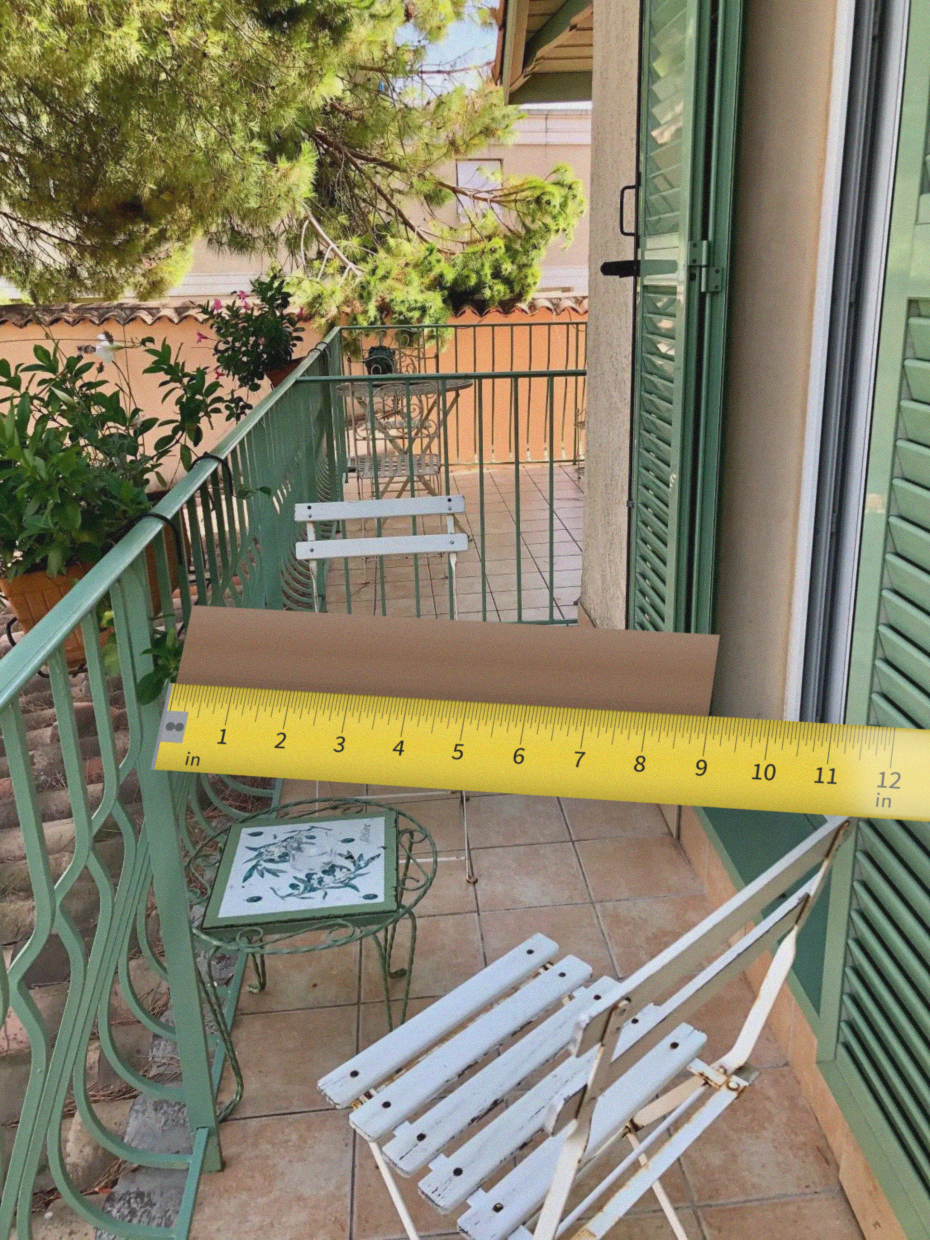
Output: 9 in
